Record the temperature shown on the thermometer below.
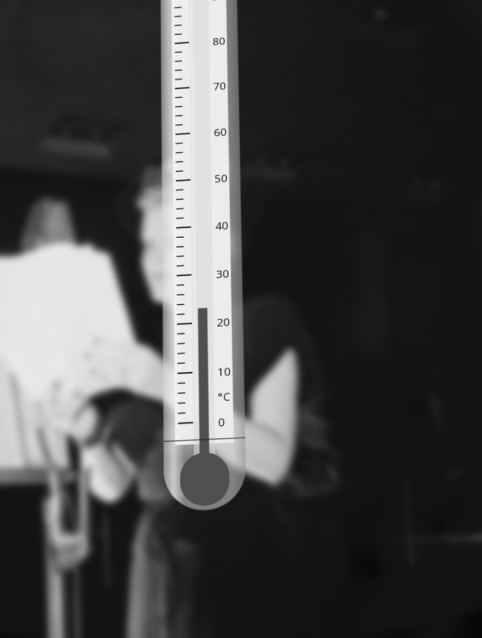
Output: 23 °C
